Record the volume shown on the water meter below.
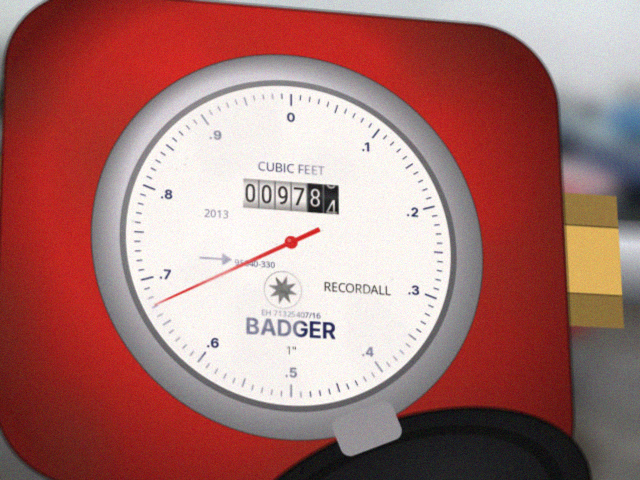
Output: 9783.67 ft³
